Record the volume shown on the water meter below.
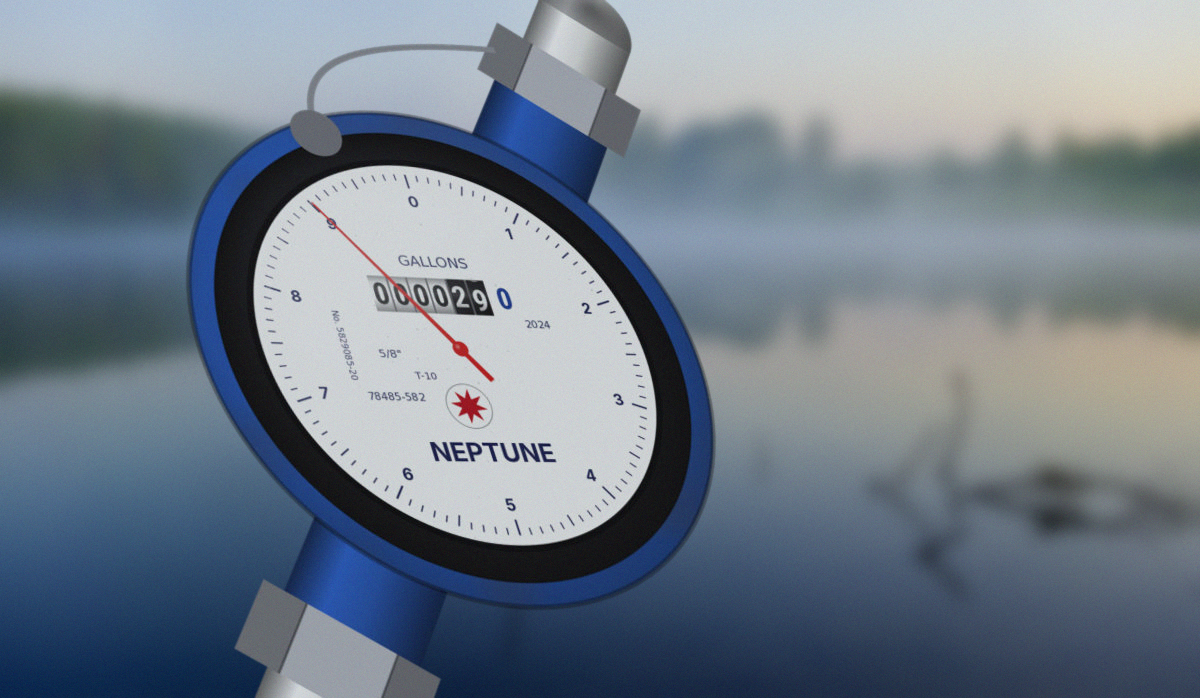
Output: 289.0 gal
